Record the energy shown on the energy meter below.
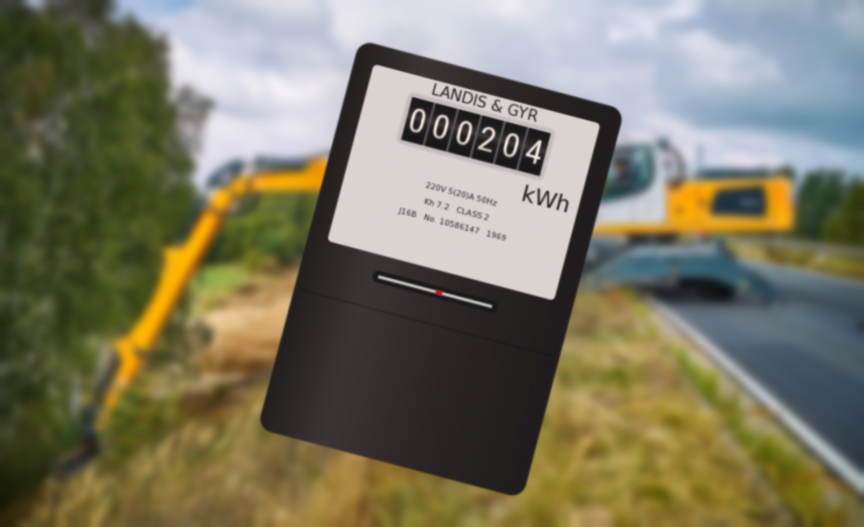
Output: 204 kWh
